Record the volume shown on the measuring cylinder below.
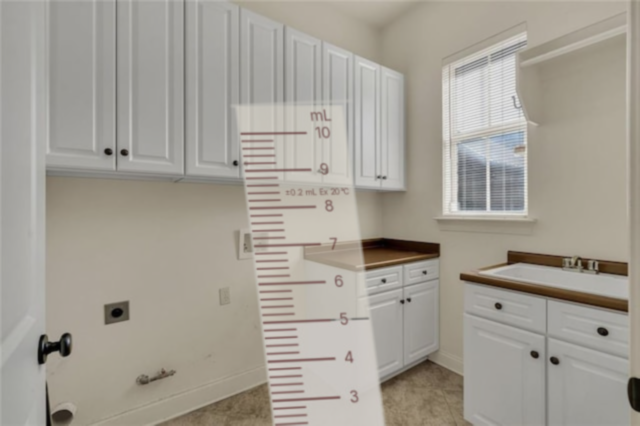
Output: 5 mL
